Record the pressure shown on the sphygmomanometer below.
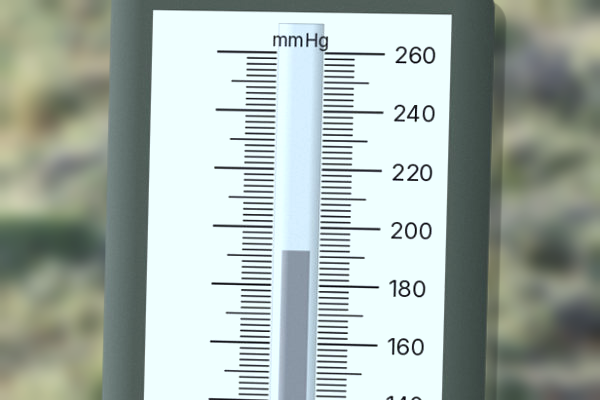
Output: 192 mmHg
